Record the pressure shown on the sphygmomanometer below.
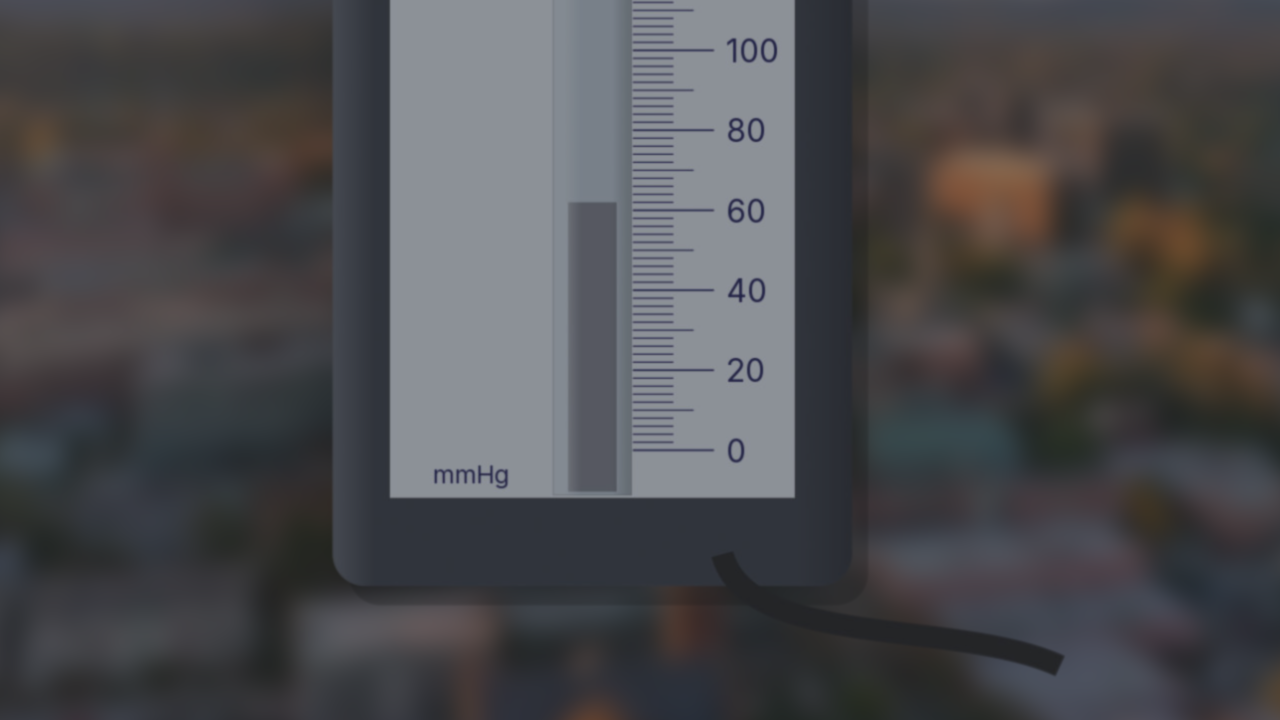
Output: 62 mmHg
